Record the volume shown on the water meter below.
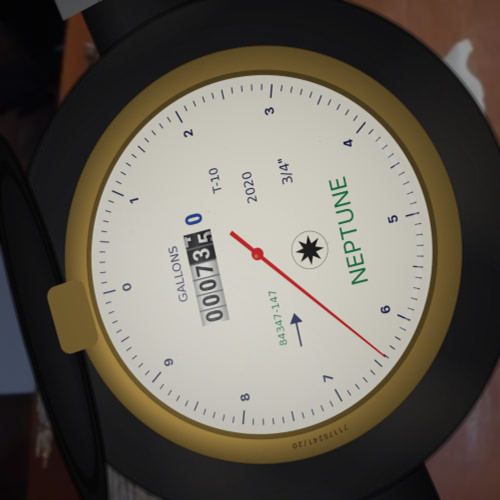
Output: 7346.4 gal
